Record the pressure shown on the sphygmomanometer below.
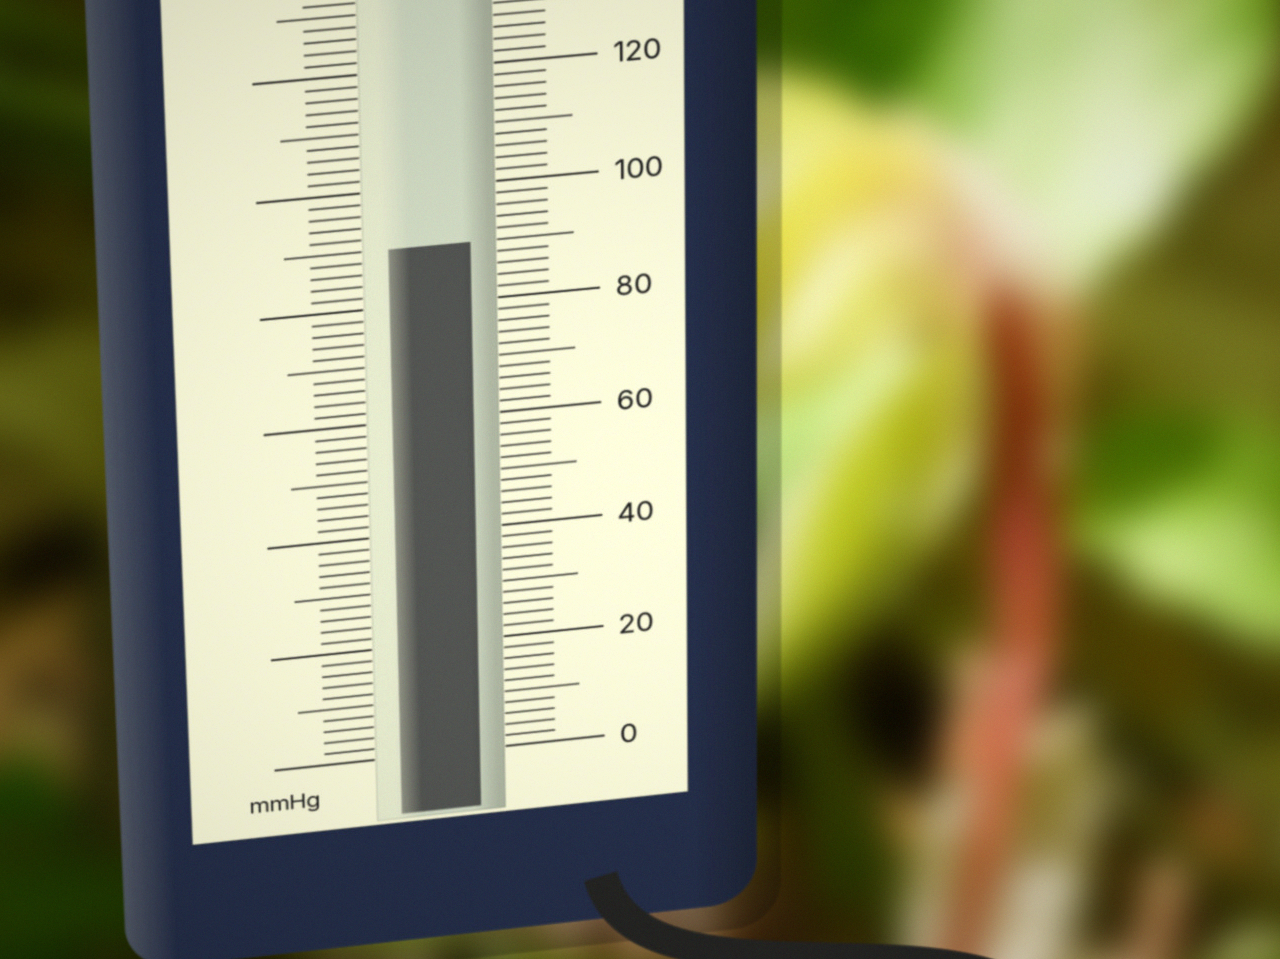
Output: 90 mmHg
